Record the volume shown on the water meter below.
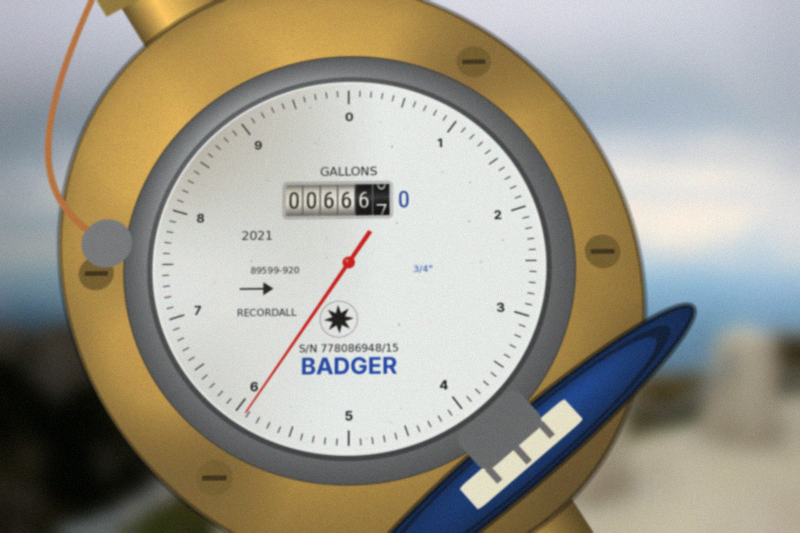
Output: 66665.9 gal
